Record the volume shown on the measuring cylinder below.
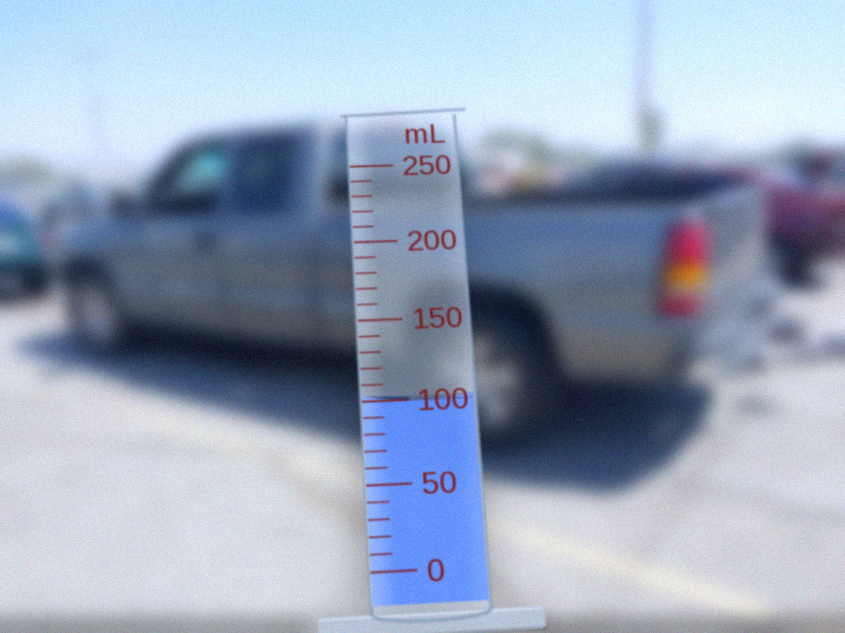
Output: 100 mL
